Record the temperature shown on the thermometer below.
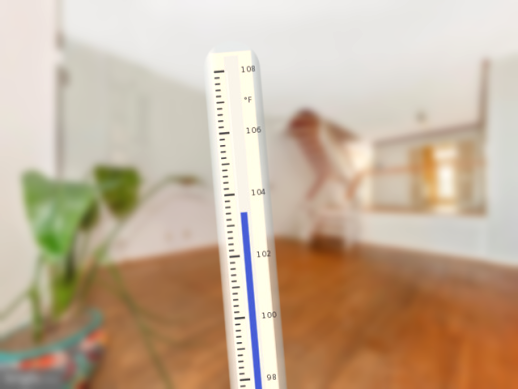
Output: 103.4 °F
